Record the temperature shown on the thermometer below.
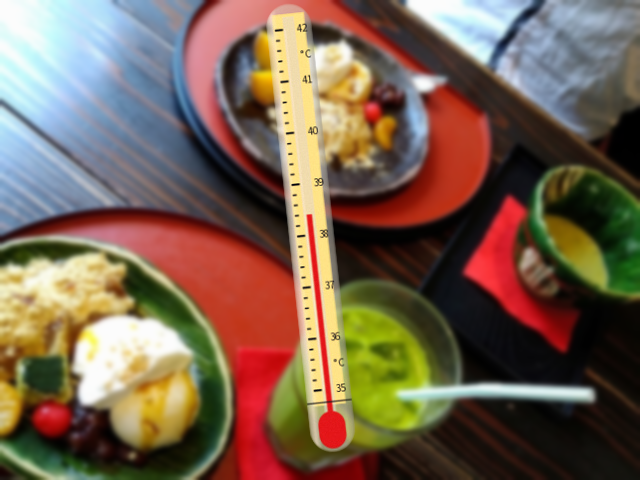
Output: 38.4 °C
